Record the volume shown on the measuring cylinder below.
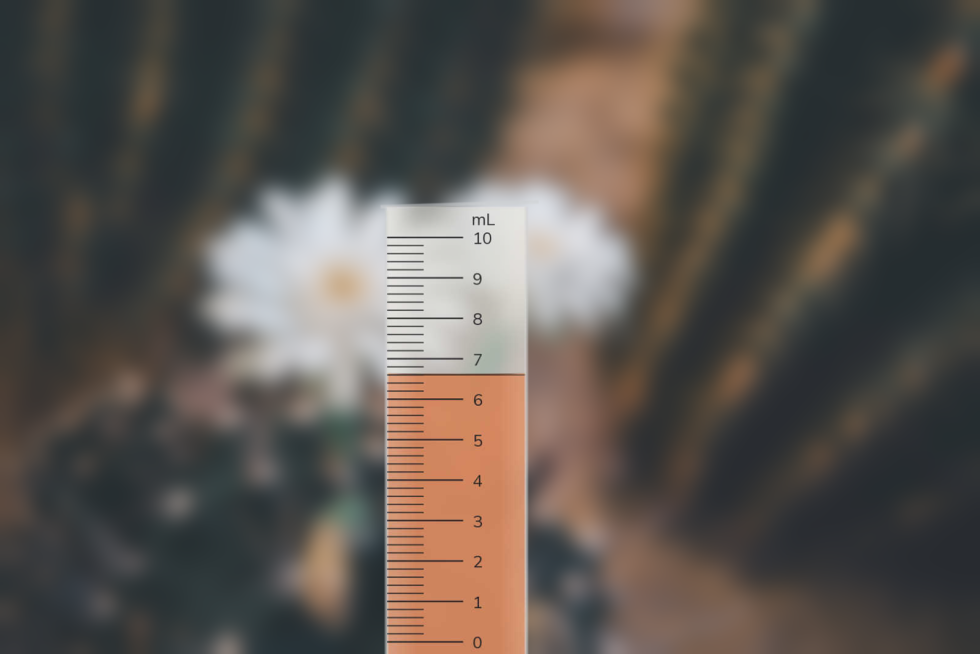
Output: 6.6 mL
